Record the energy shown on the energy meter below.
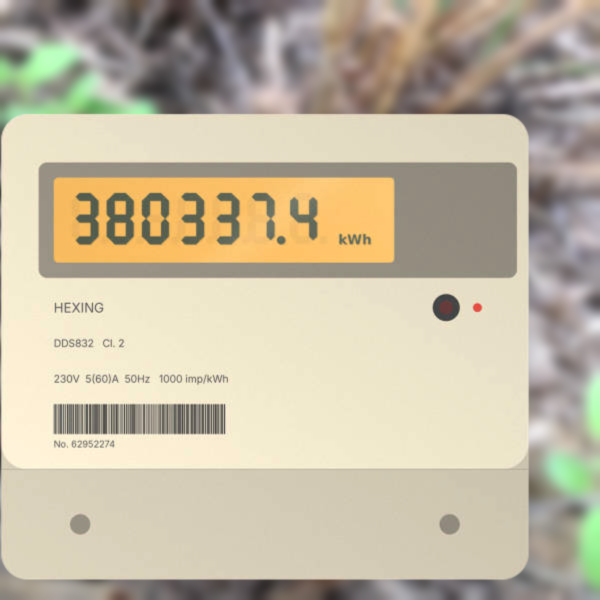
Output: 380337.4 kWh
